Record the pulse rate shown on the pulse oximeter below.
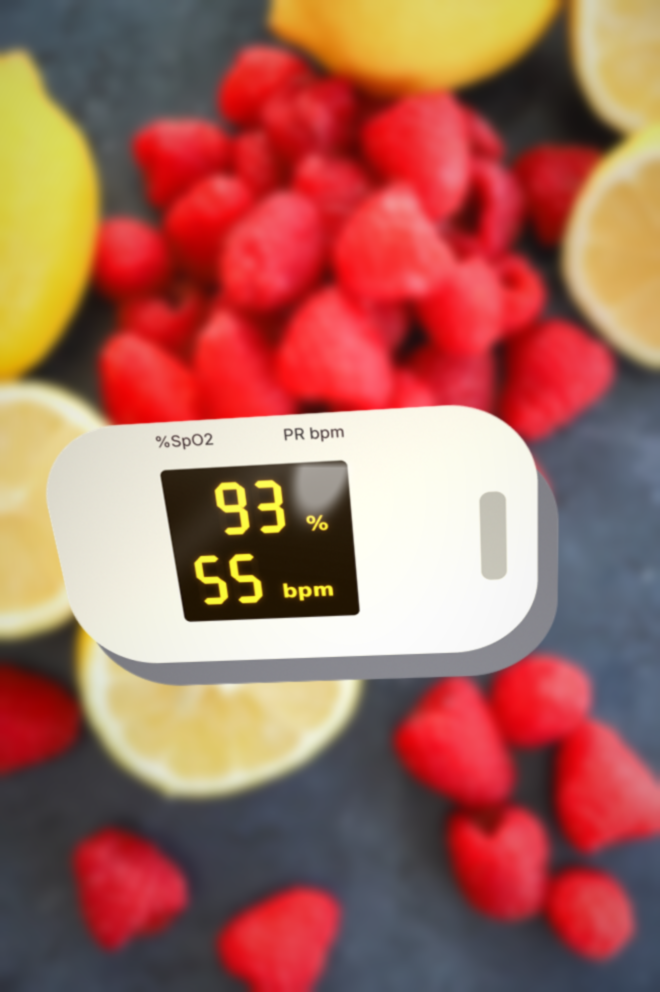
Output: 55 bpm
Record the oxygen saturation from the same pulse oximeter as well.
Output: 93 %
